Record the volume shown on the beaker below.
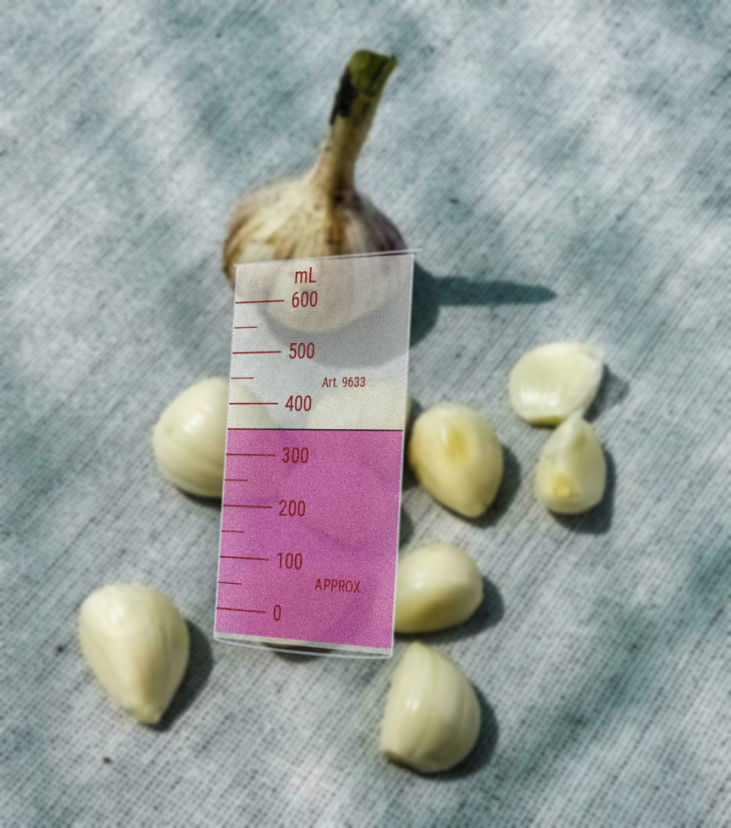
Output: 350 mL
